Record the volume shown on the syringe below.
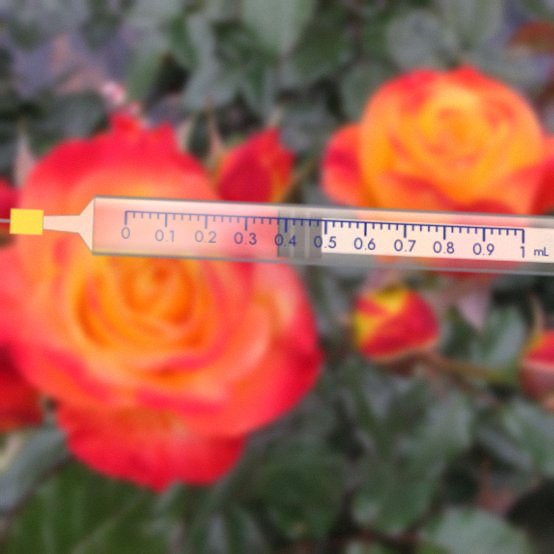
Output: 0.38 mL
